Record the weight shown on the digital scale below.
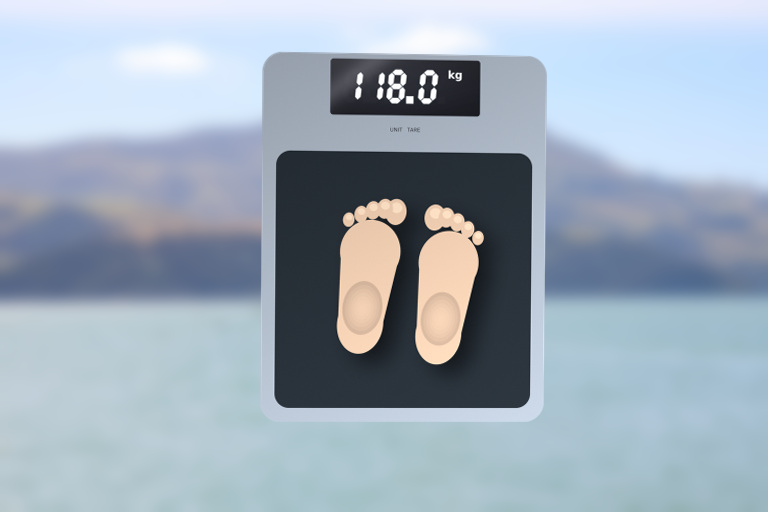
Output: 118.0 kg
